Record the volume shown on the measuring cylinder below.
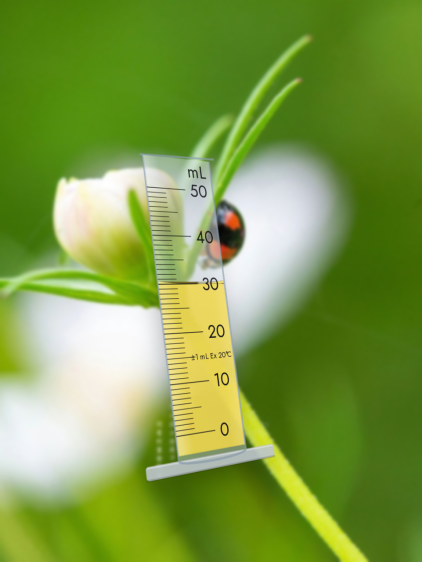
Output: 30 mL
